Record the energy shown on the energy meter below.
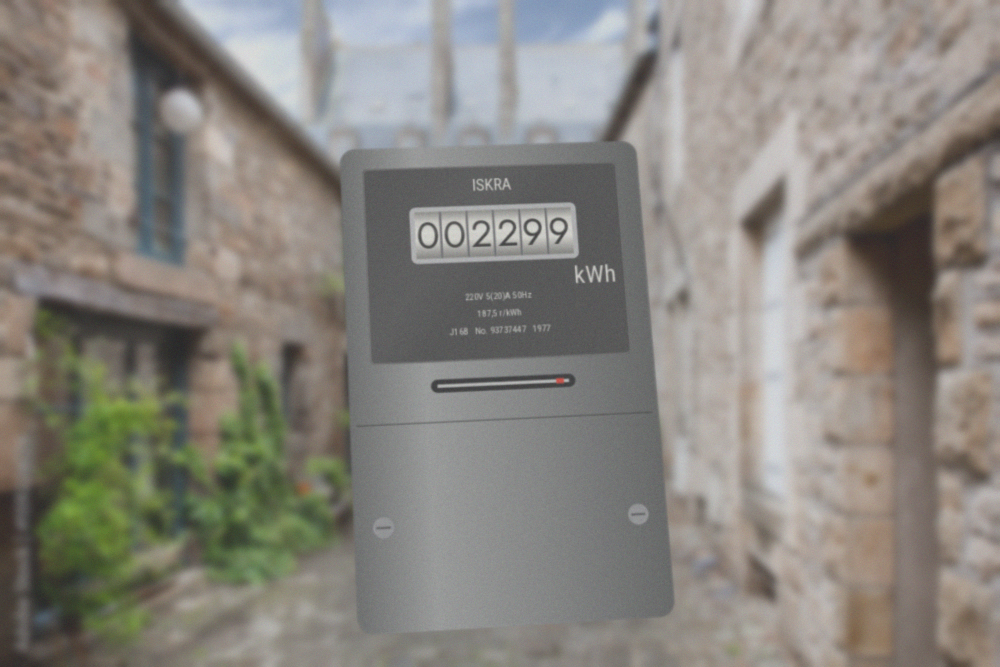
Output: 2299 kWh
